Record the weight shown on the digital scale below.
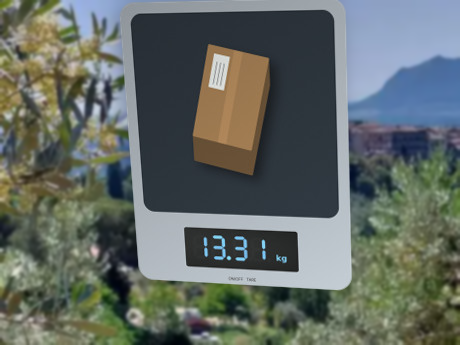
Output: 13.31 kg
